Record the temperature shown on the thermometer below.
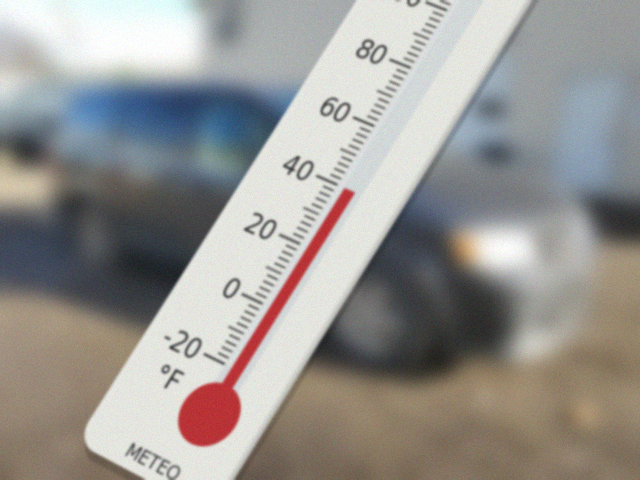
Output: 40 °F
